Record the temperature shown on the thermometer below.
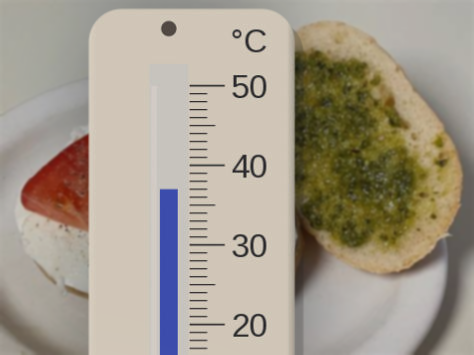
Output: 37 °C
